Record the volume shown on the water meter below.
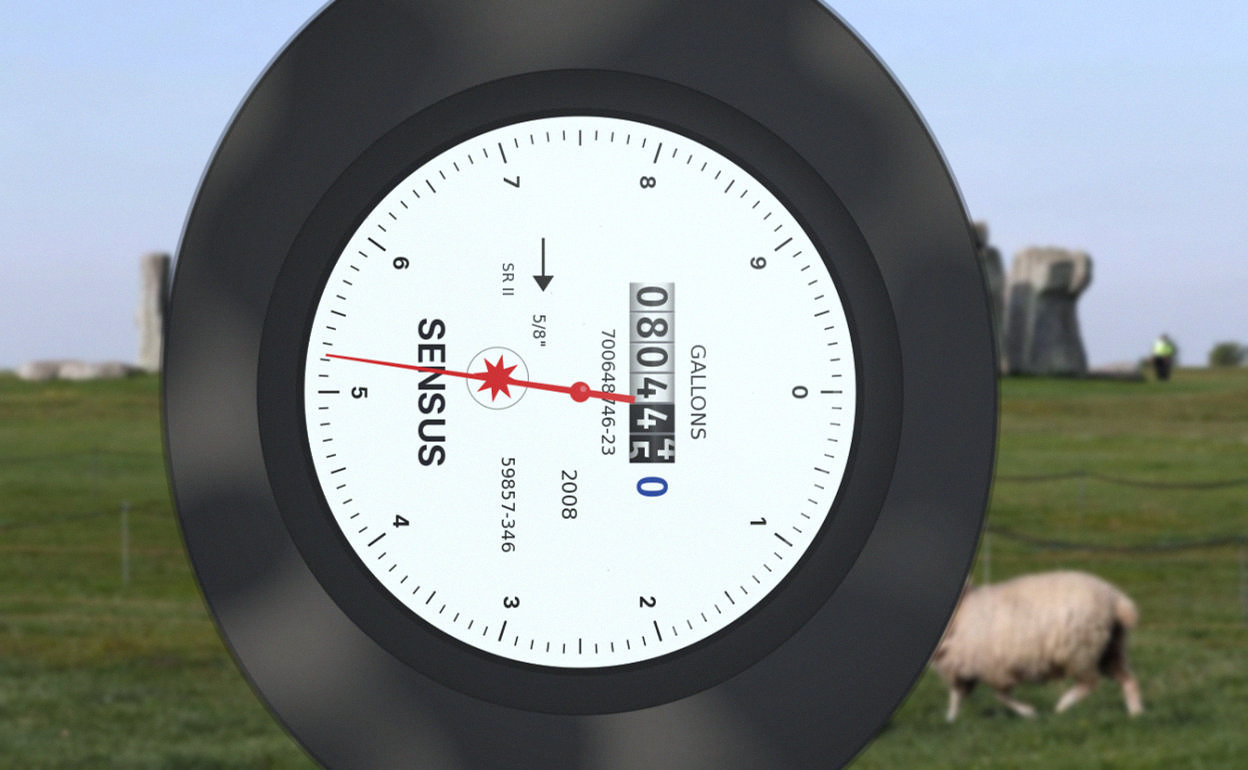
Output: 804445.2 gal
